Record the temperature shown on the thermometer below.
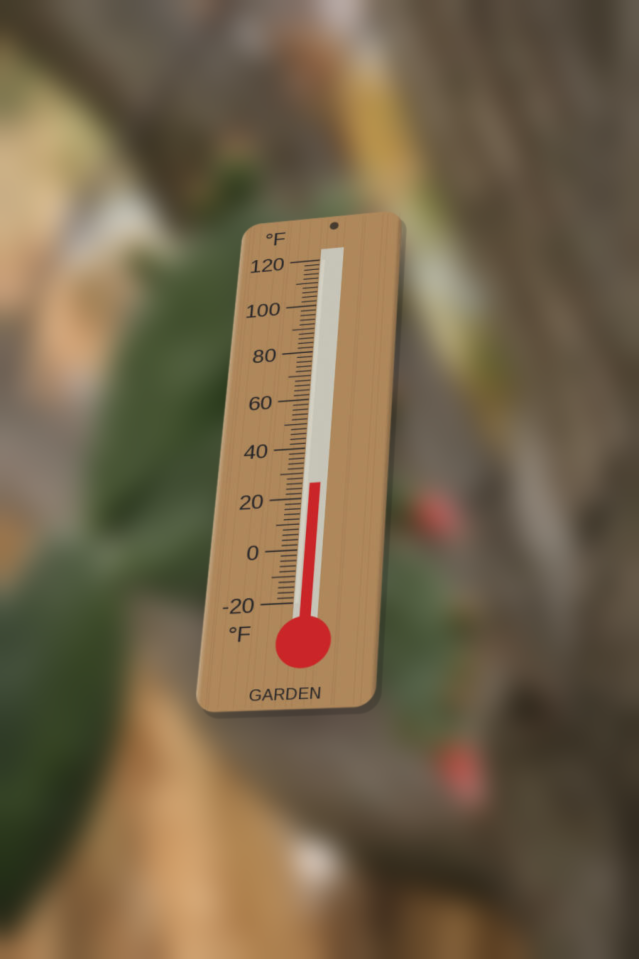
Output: 26 °F
